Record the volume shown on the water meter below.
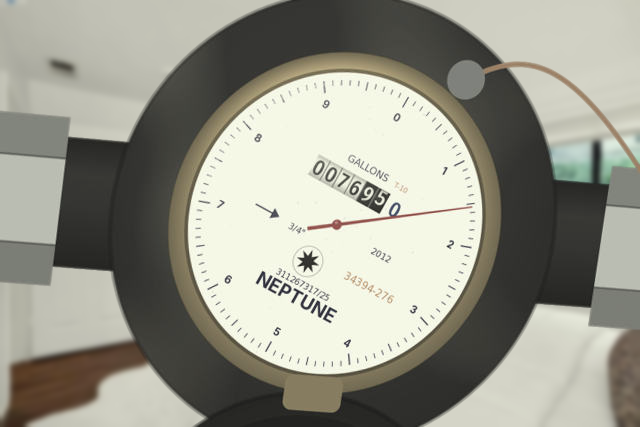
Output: 76951.5 gal
